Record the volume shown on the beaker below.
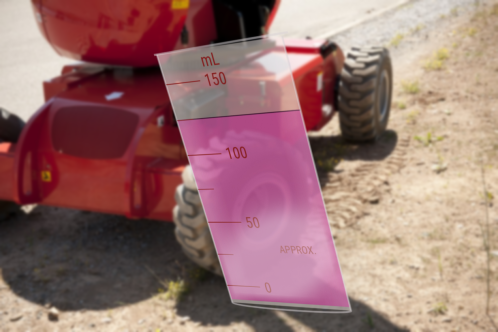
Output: 125 mL
